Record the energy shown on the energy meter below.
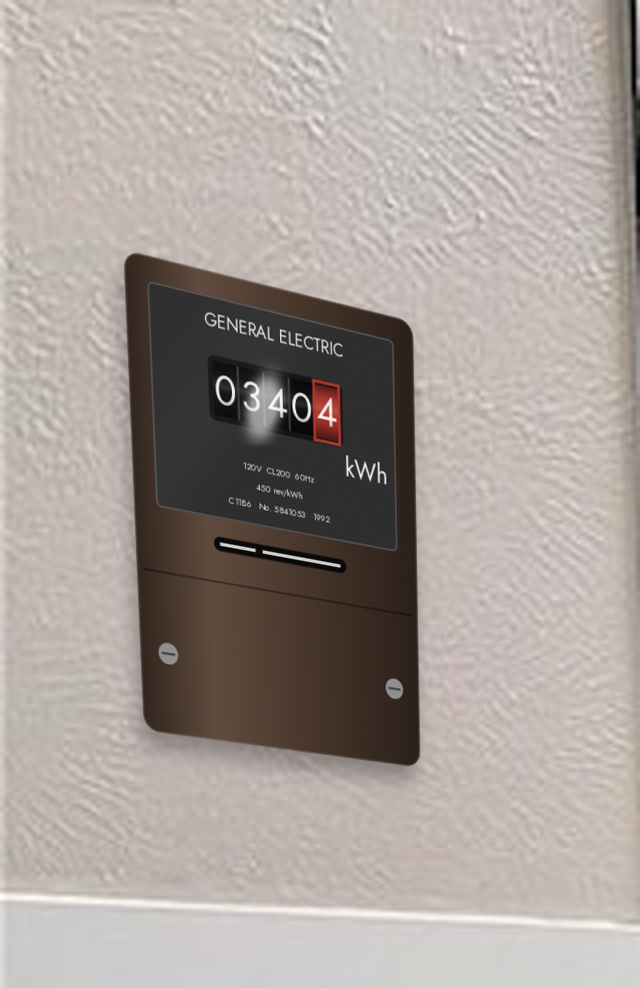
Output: 340.4 kWh
